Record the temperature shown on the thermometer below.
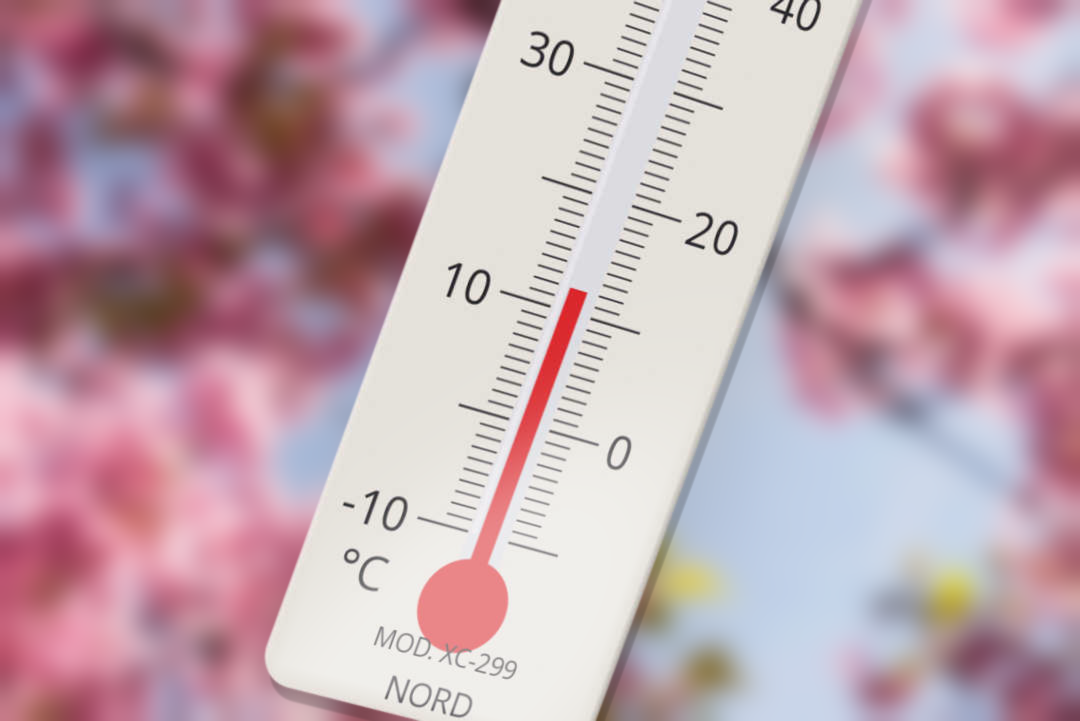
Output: 12 °C
